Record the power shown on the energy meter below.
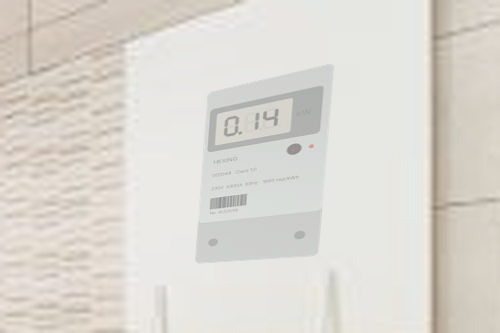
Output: 0.14 kW
